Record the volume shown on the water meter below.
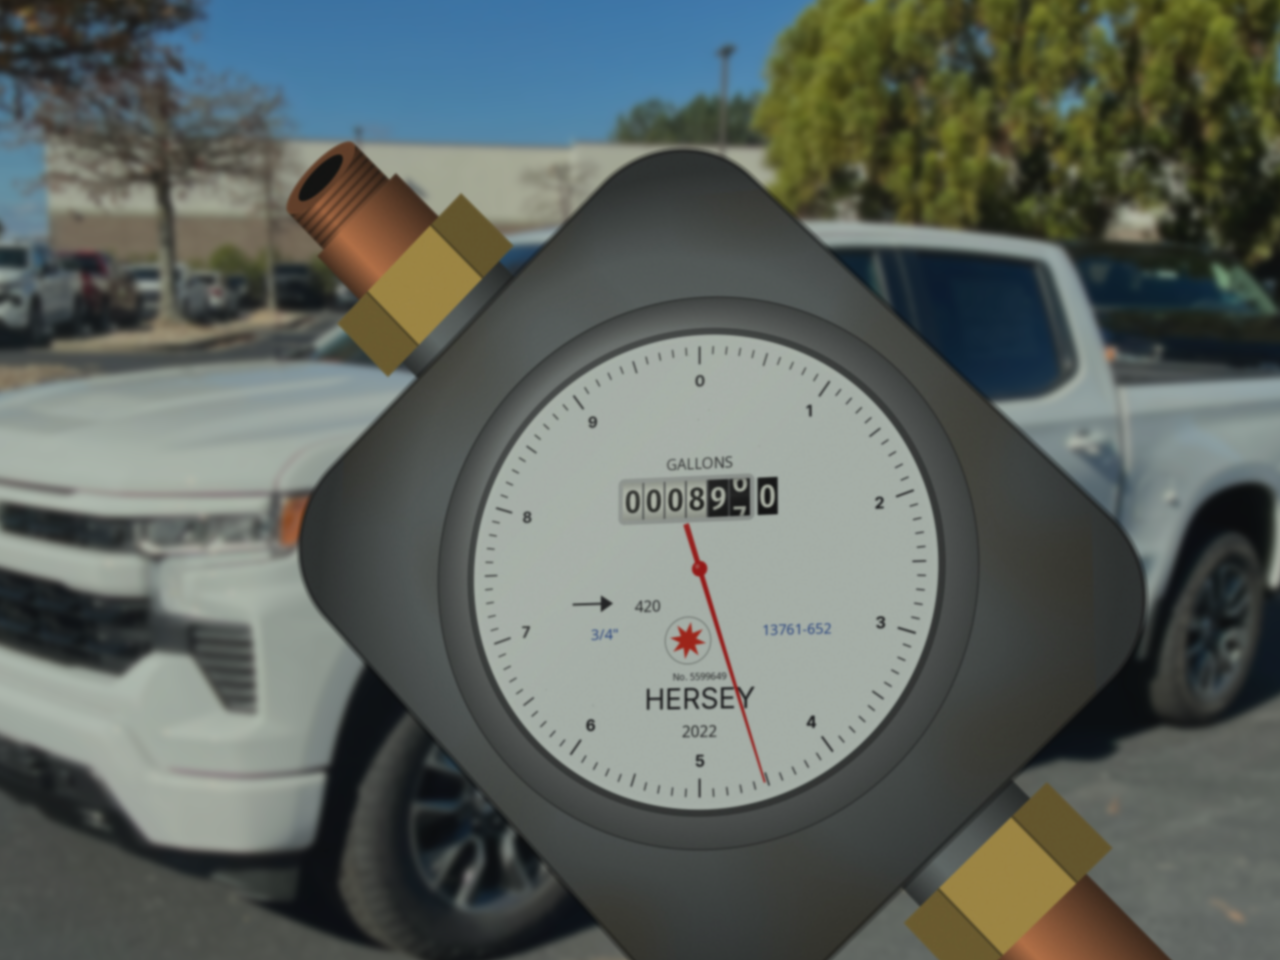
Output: 8964.5 gal
